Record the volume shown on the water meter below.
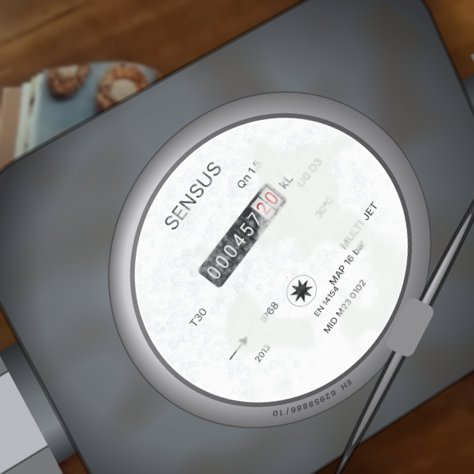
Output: 457.20 kL
